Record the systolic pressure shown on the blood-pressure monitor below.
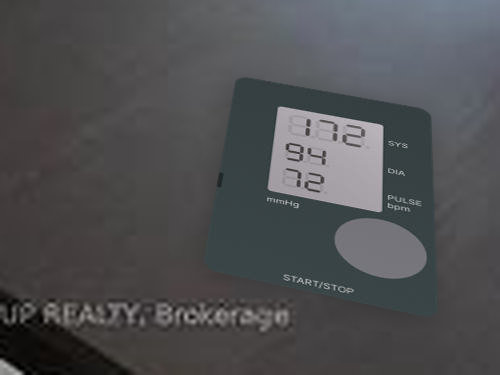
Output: 172 mmHg
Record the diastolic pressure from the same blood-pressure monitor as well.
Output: 94 mmHg
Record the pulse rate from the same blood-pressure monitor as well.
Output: 72 bpm
